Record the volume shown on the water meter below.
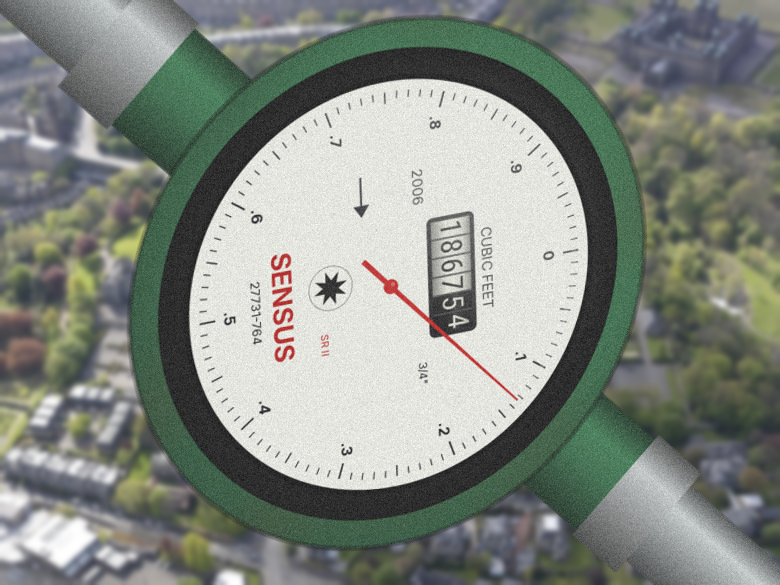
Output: 186754.13 ft³
